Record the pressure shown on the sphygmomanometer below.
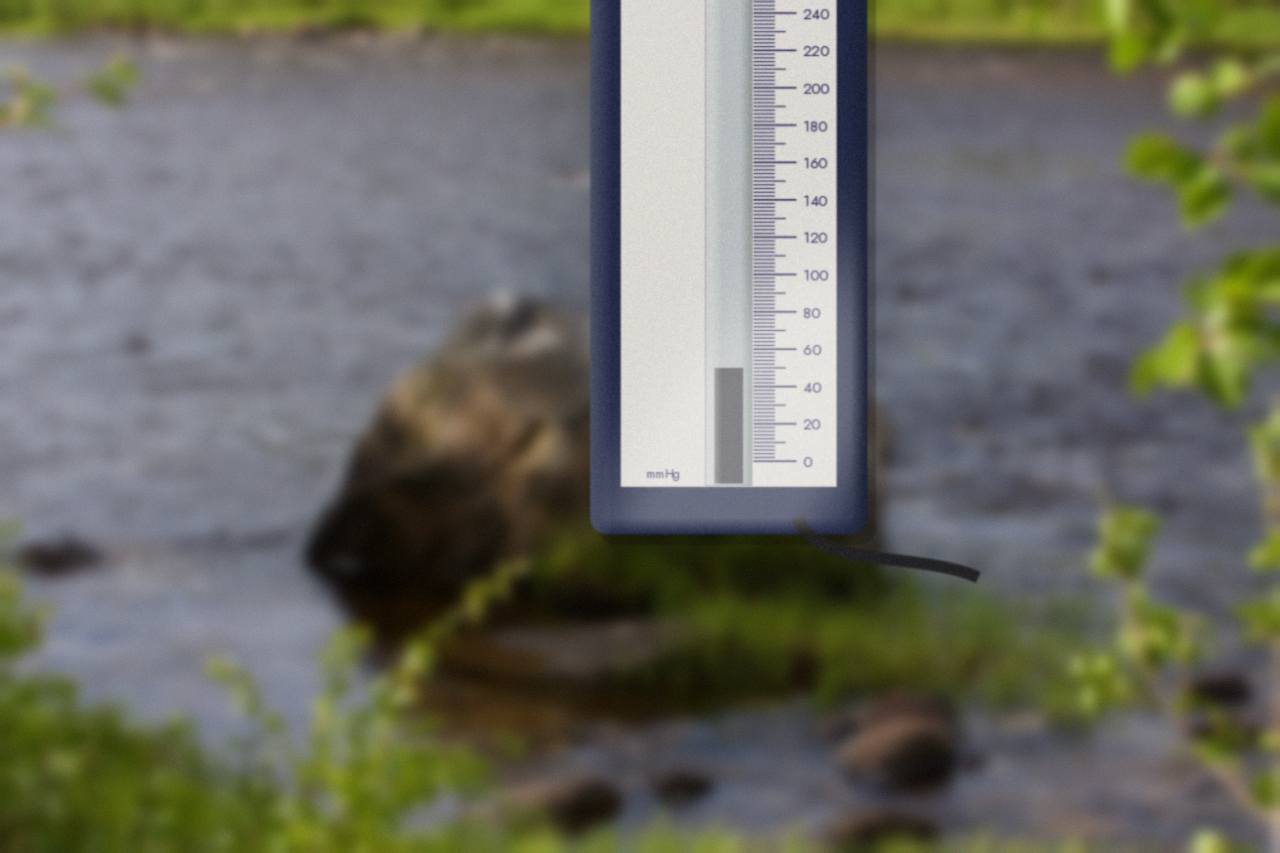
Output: 50 mmHg
